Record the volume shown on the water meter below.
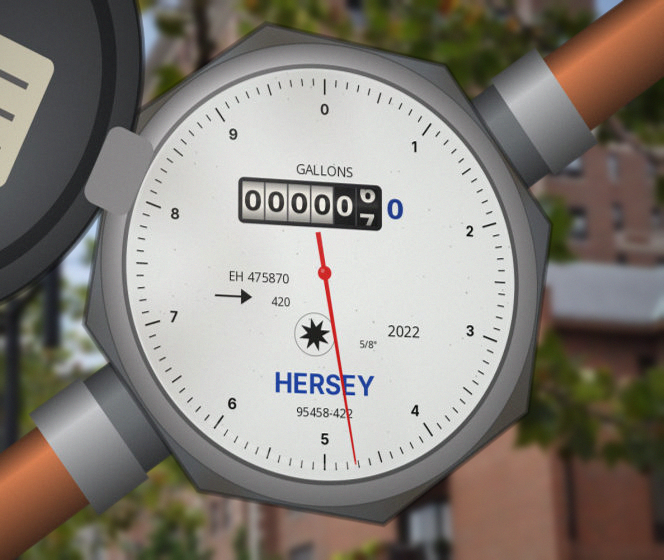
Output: 64.7 gal
